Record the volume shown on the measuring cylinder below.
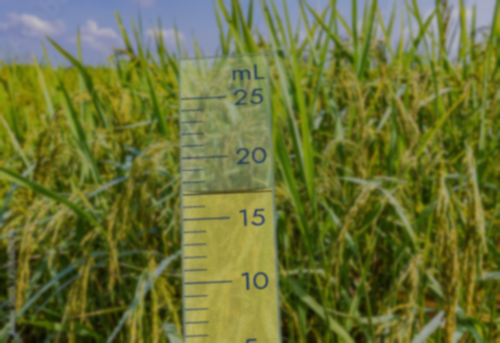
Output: 17 mL
